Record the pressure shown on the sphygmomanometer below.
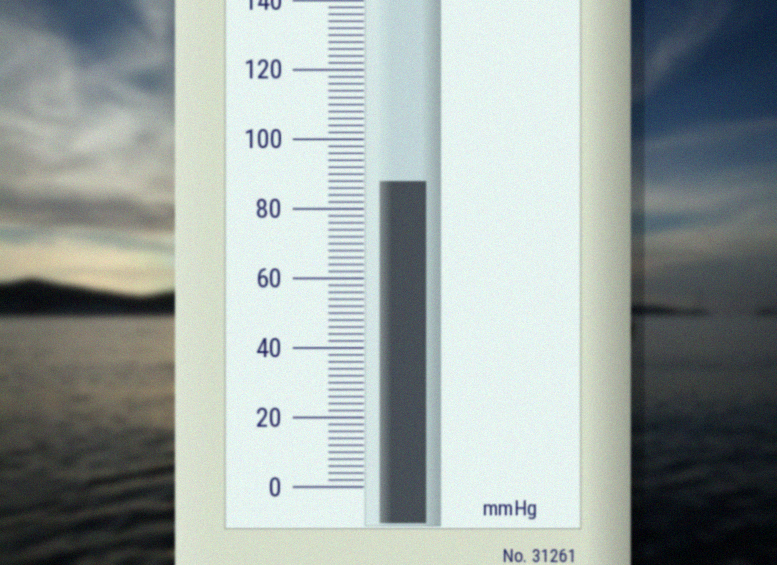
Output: 88 mmHg
